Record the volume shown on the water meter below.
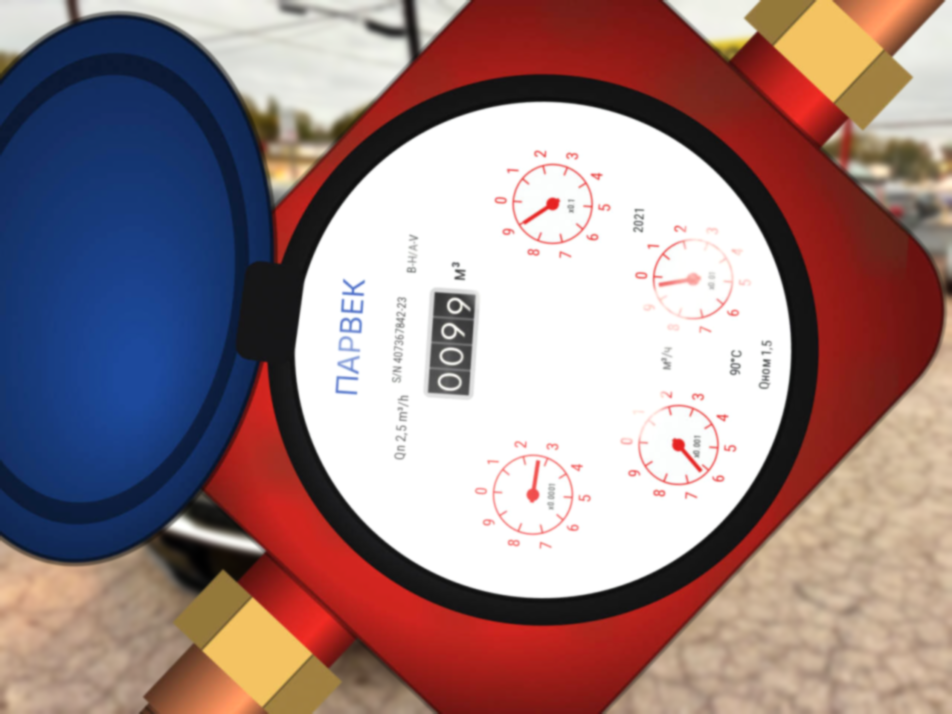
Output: 98.8962 m³
